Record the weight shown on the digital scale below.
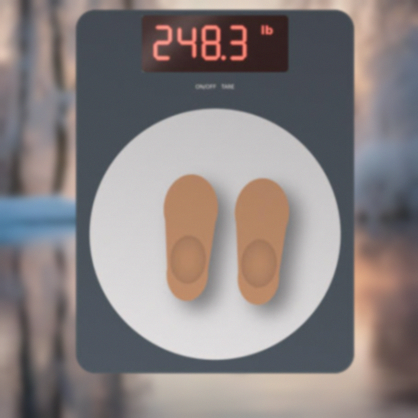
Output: 248.3 lb
